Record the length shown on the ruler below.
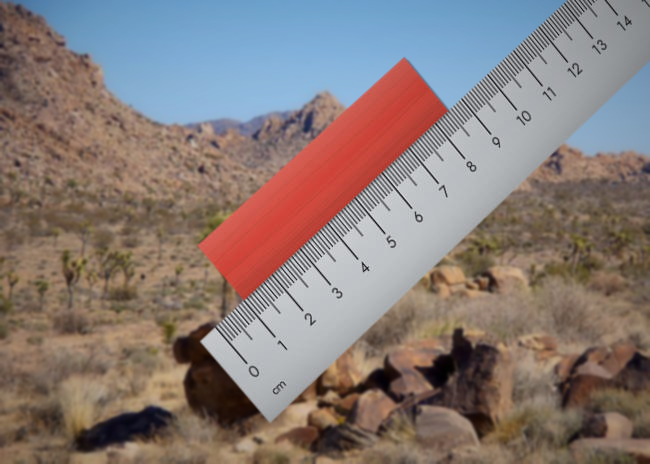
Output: 7.5 cm
